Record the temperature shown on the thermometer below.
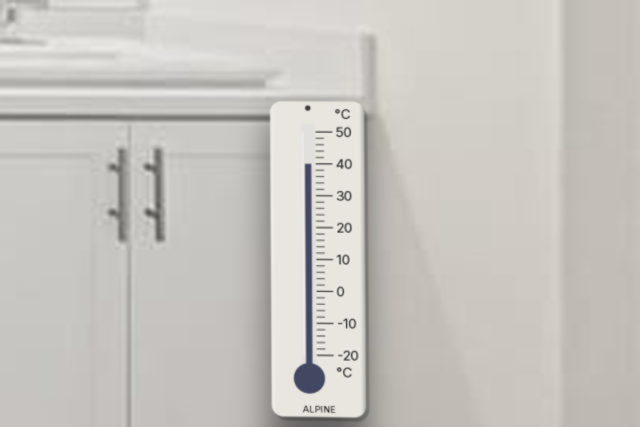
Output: 40 °C
